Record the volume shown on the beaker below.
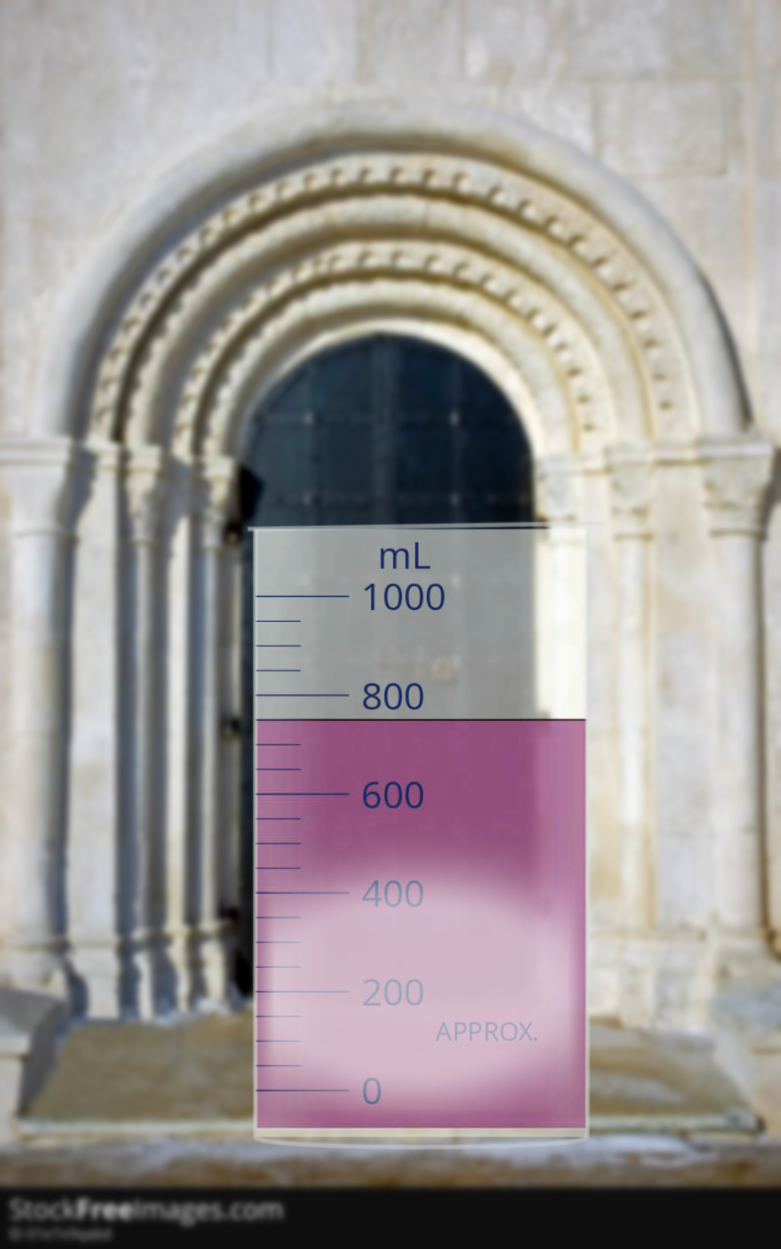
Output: 750 mL
